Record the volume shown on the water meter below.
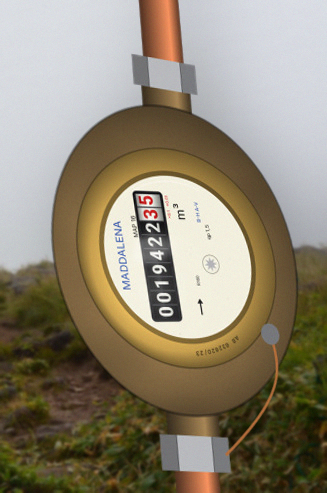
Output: 19422.35 m³
